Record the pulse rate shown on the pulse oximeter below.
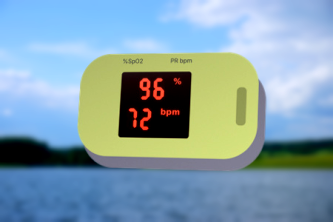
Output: 72 bpm
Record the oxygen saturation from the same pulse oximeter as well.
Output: 96 %
